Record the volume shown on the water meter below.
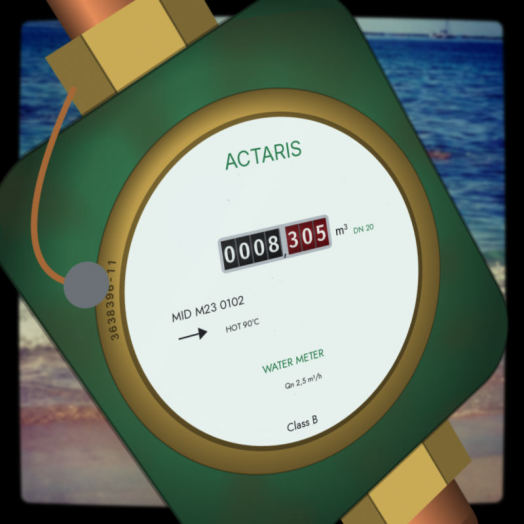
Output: 8.305 m³
